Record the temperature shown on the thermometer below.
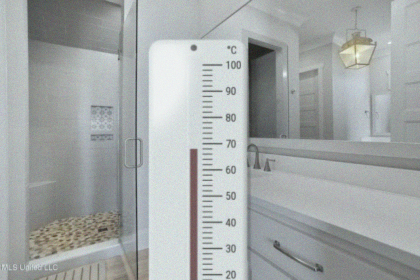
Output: 68 °C
